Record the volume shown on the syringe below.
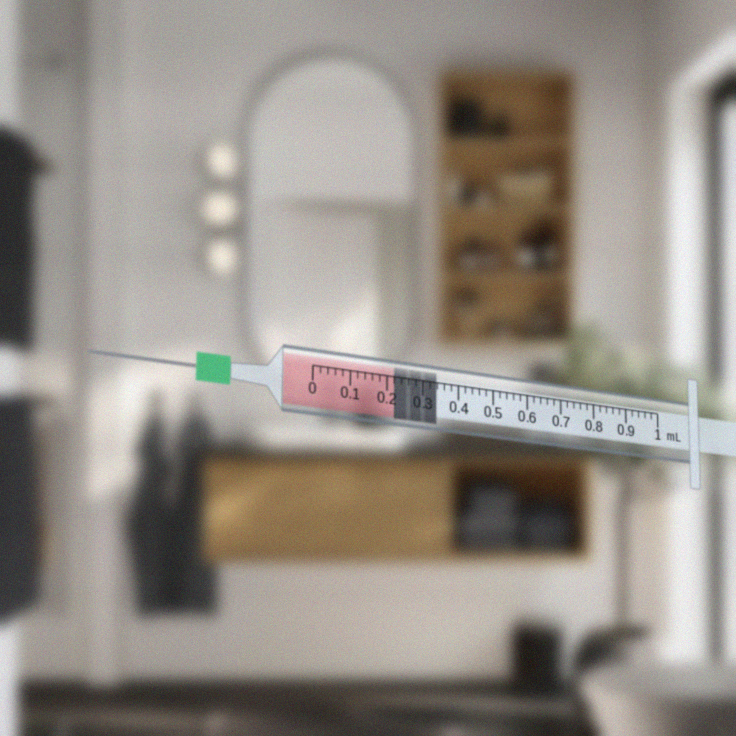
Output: 0.22 mL
